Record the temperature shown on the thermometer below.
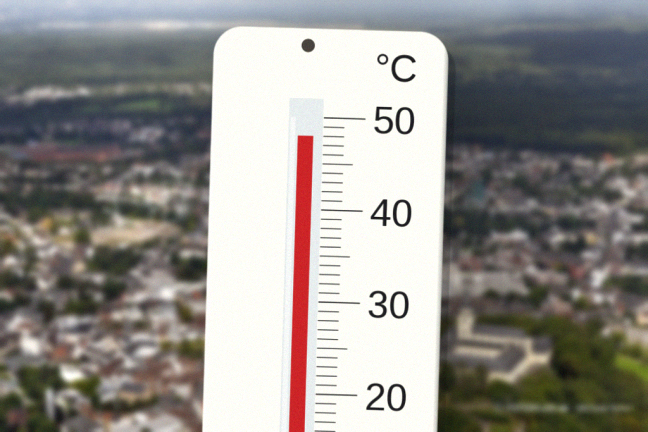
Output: 48 °C
